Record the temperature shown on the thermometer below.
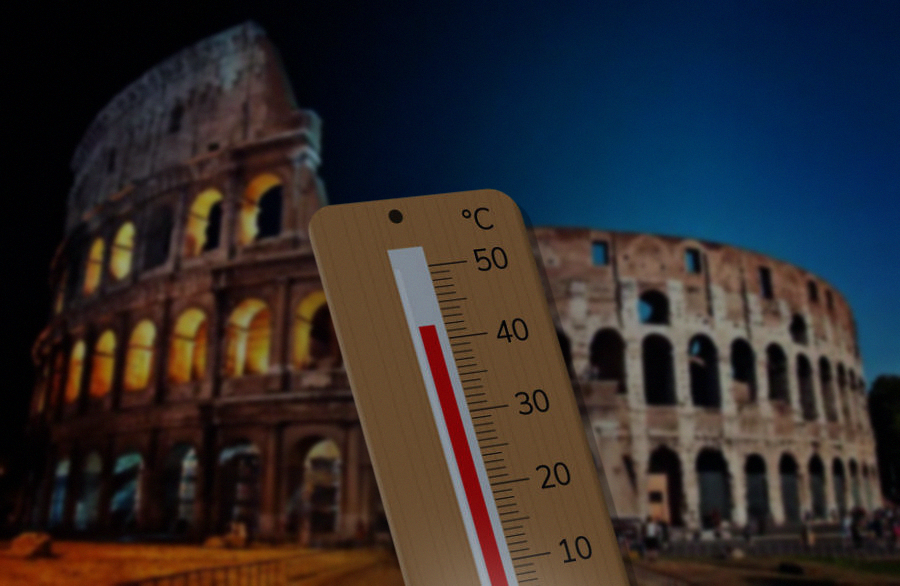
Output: 42 °C
